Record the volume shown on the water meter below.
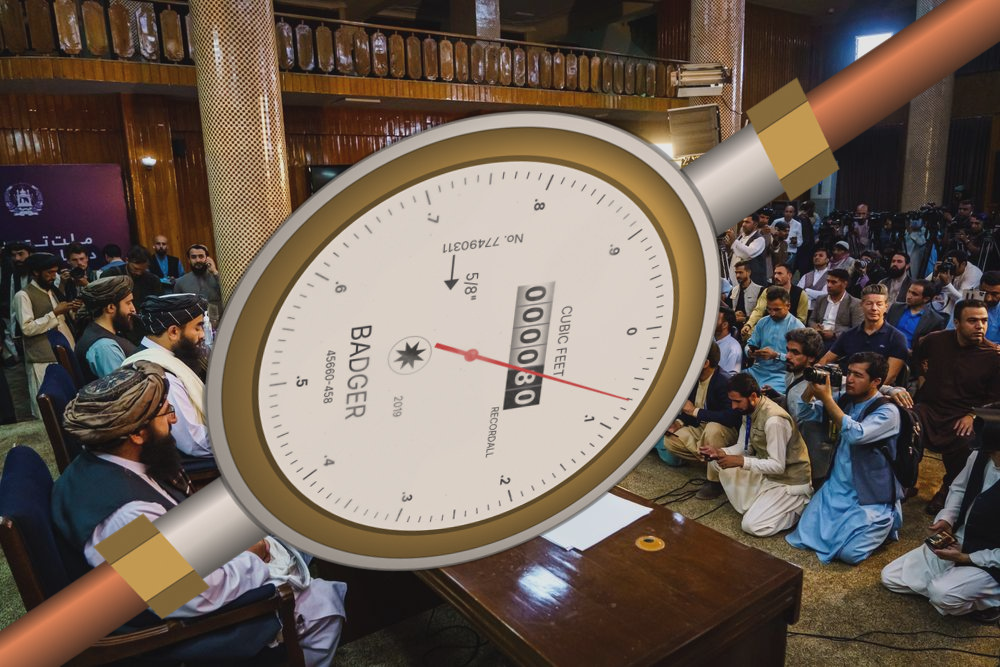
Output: 80.07 ft³
